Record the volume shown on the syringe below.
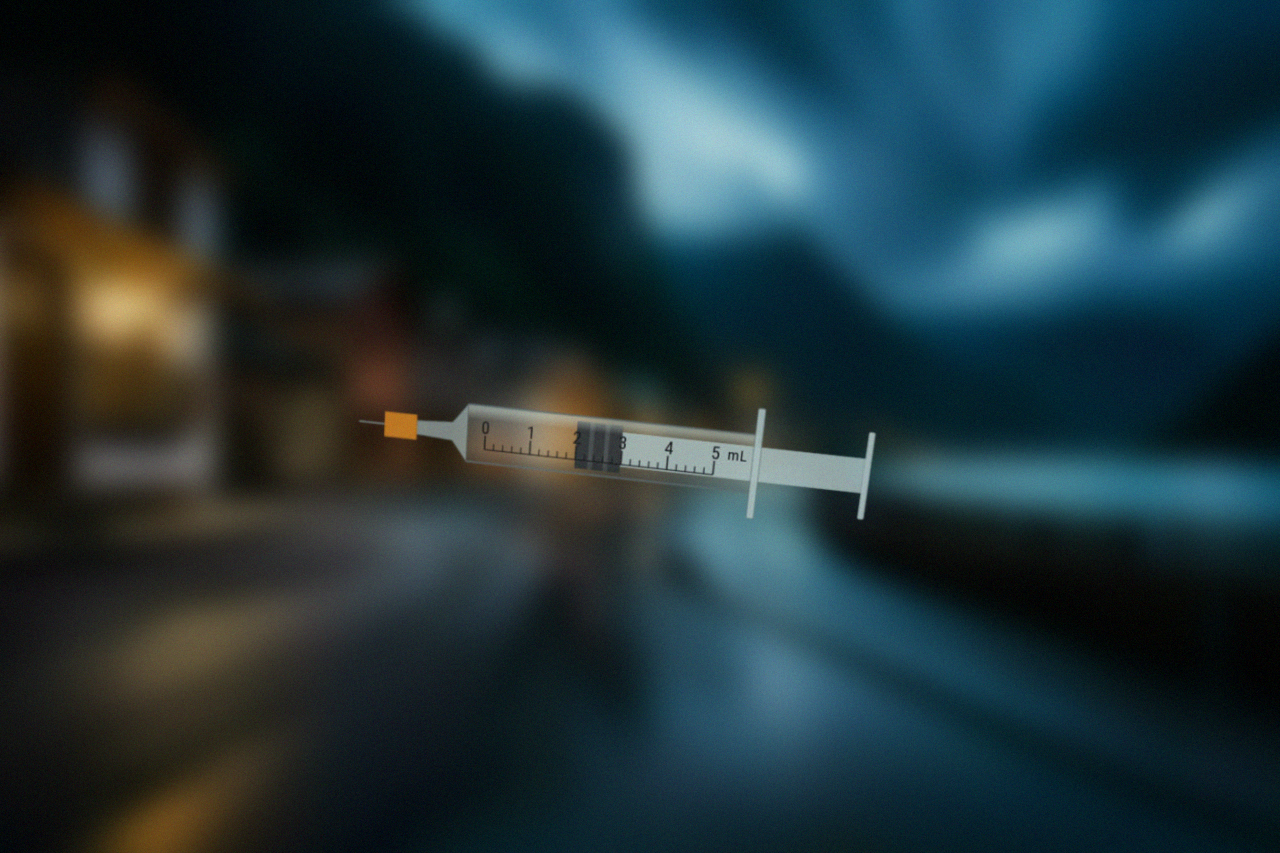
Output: 2 mL
